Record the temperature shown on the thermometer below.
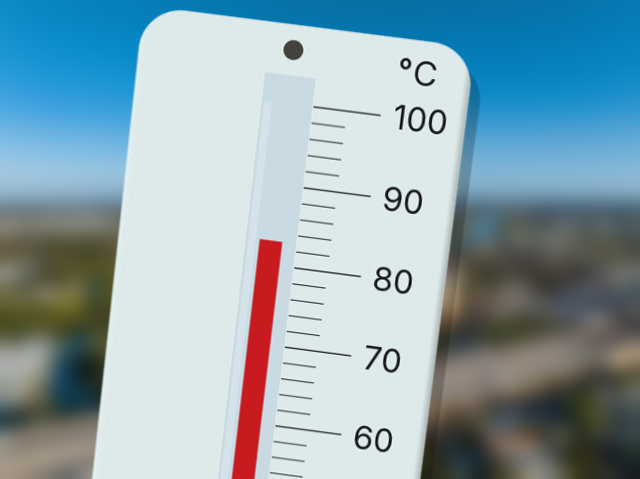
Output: 83 °C
